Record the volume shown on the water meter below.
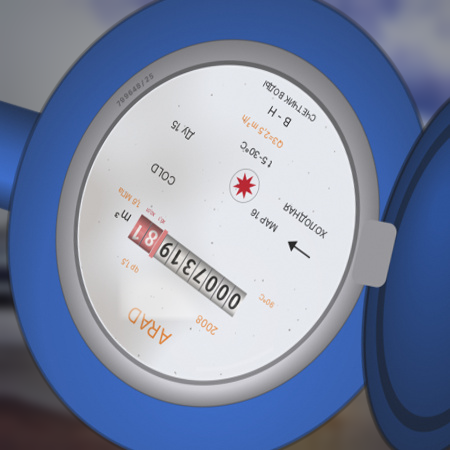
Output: 7319.81 m³
